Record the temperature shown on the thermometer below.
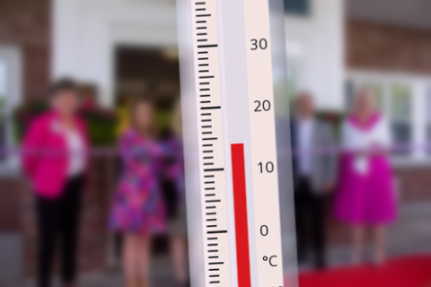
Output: 14 °C
